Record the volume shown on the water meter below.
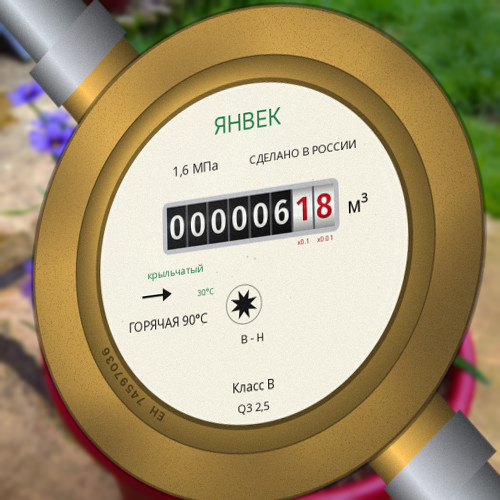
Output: 6.18 m³
